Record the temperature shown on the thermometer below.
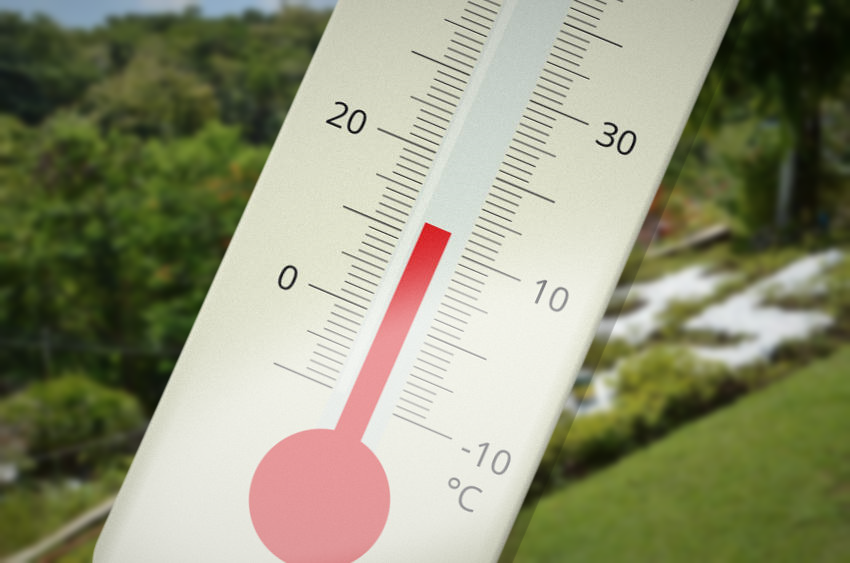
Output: 12 °C
